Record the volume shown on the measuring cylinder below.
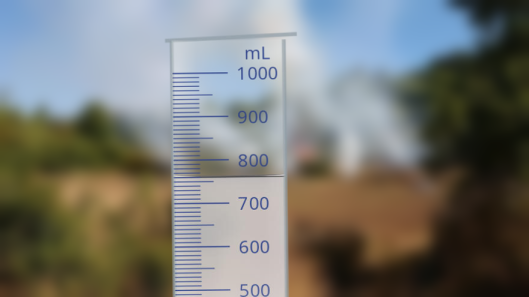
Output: 760 mL
